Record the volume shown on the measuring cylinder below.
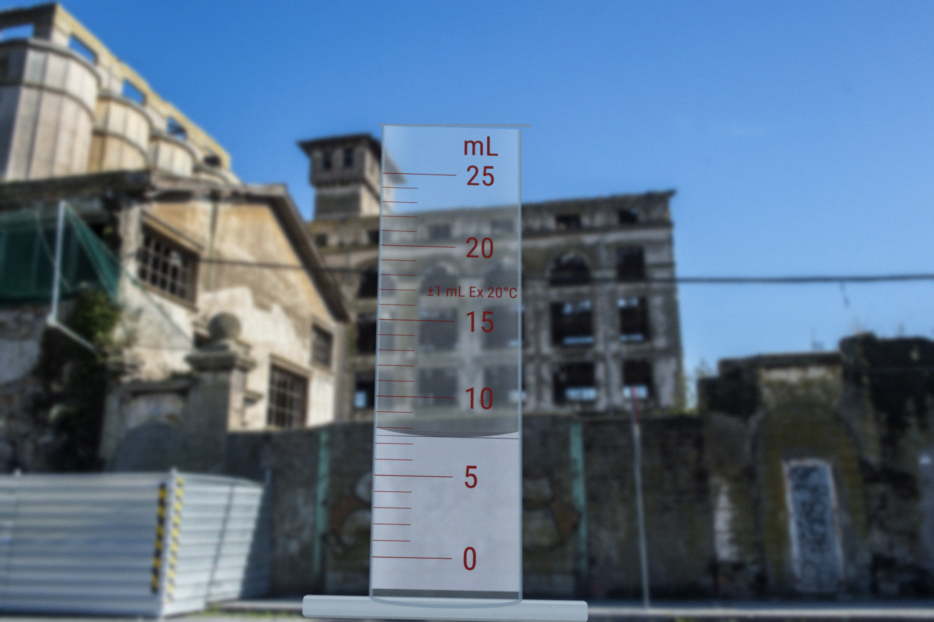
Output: 7.5 mL
